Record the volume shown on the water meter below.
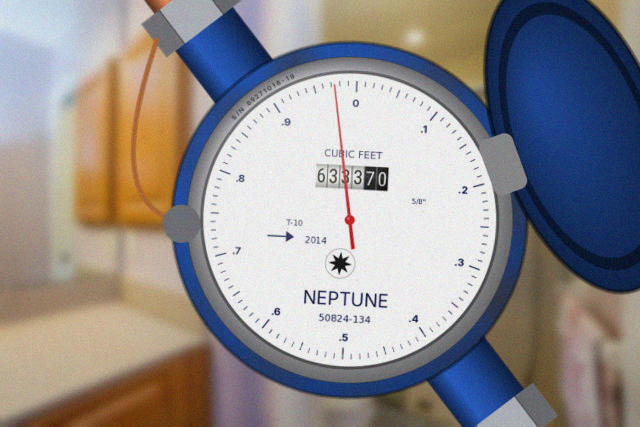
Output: 633369.97 ft³
